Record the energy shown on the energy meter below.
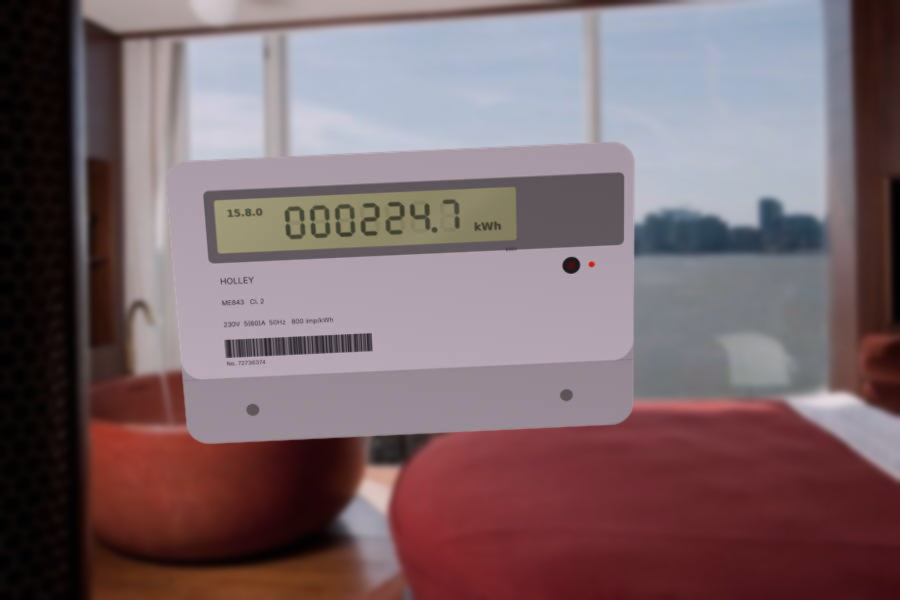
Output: 224.7 kWh
